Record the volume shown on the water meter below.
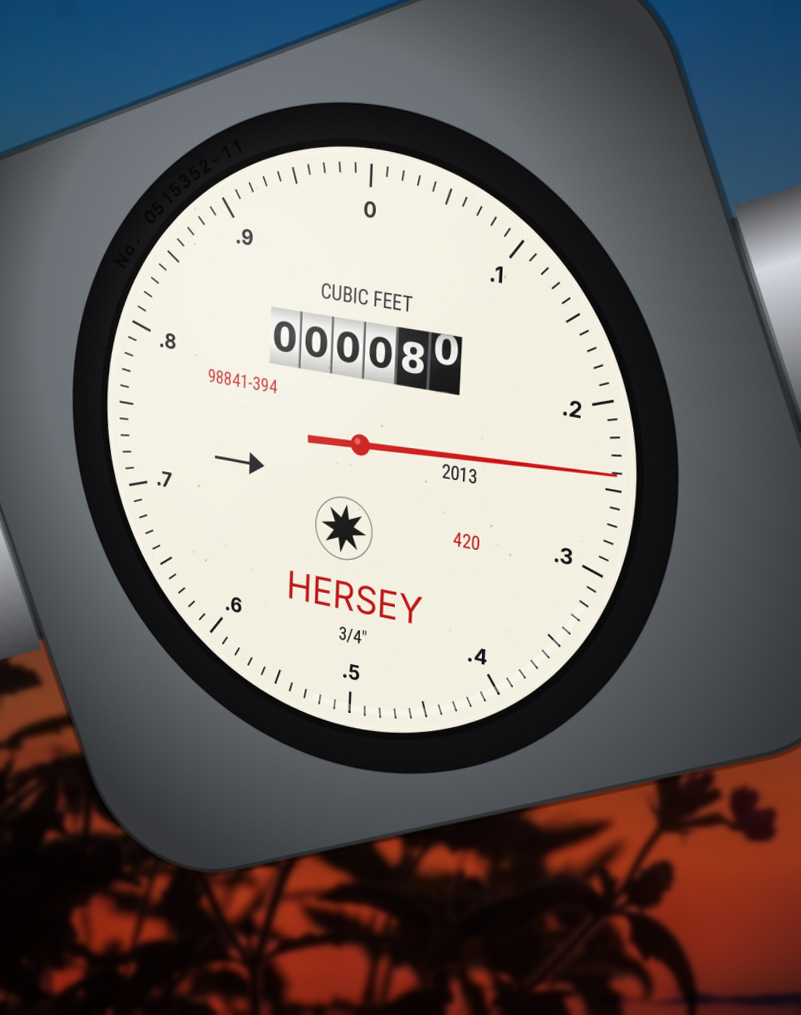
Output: 80.24 ft³
